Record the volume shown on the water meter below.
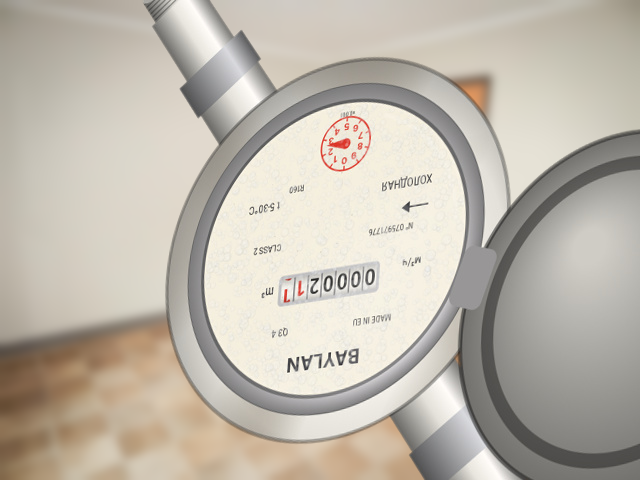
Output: 2.112 m³
